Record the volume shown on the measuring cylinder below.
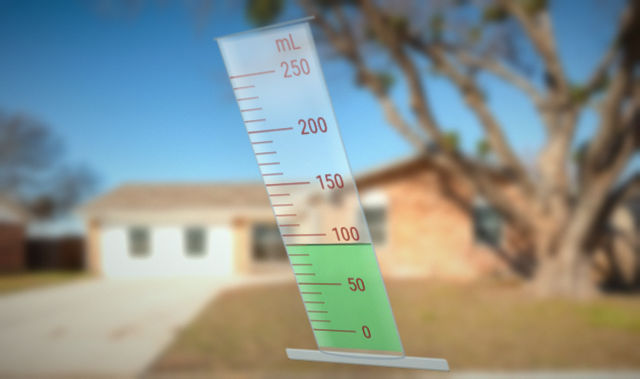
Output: 90 mL
